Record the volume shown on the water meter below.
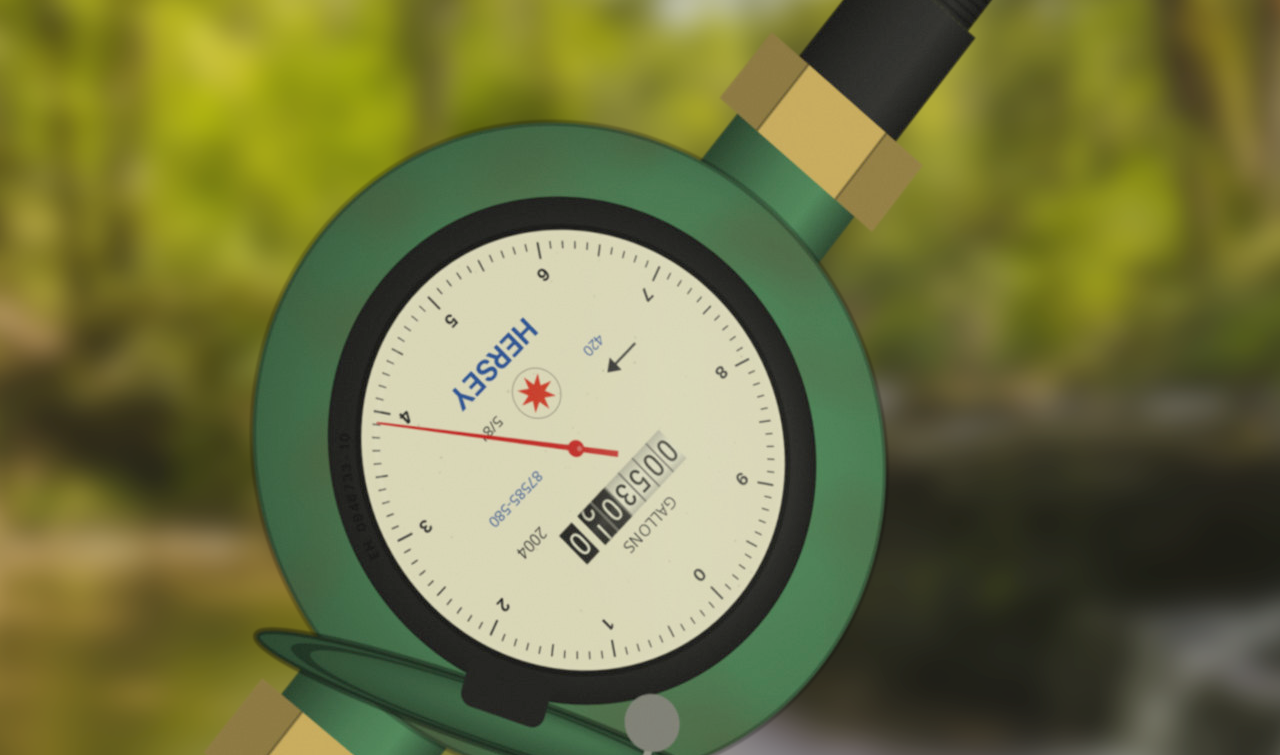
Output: 53013.9 gal
